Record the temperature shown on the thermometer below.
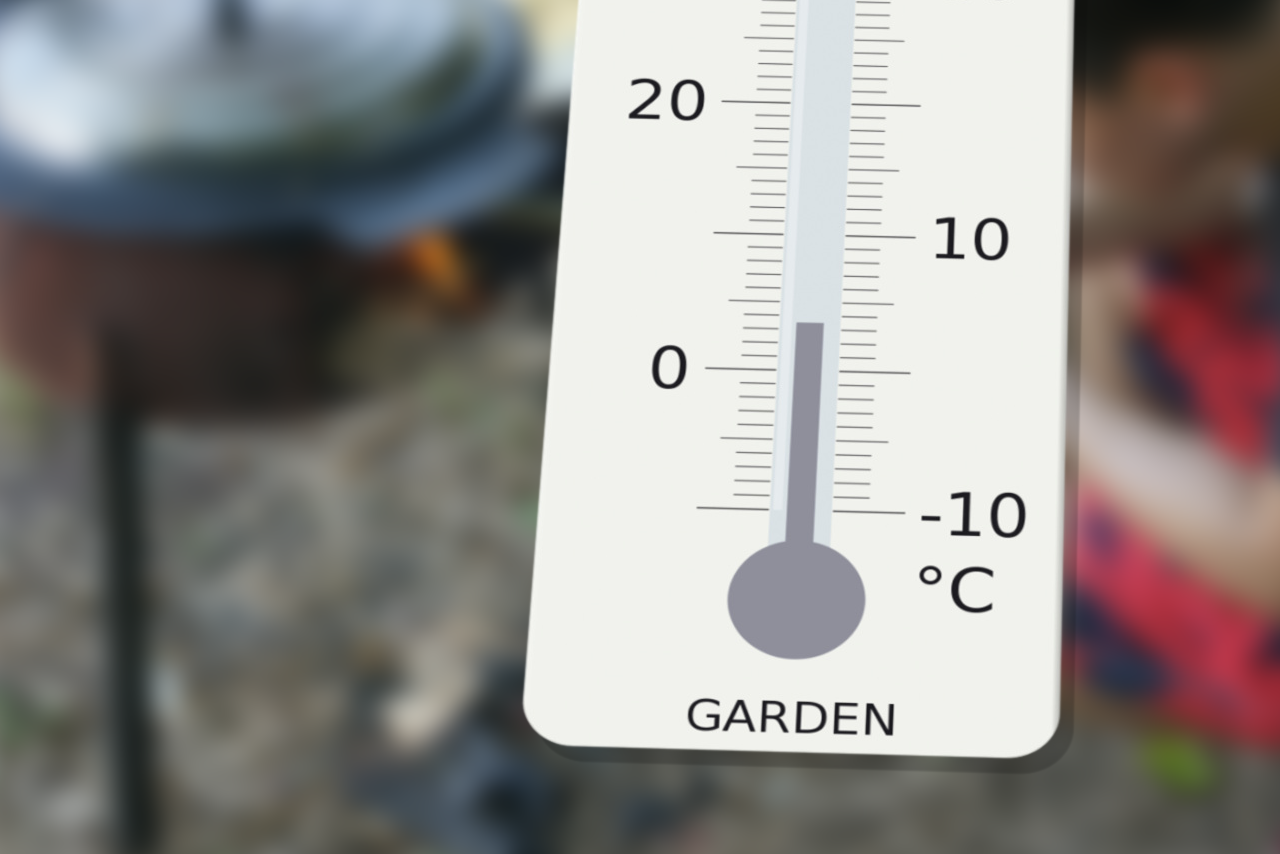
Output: 3.5 °C
